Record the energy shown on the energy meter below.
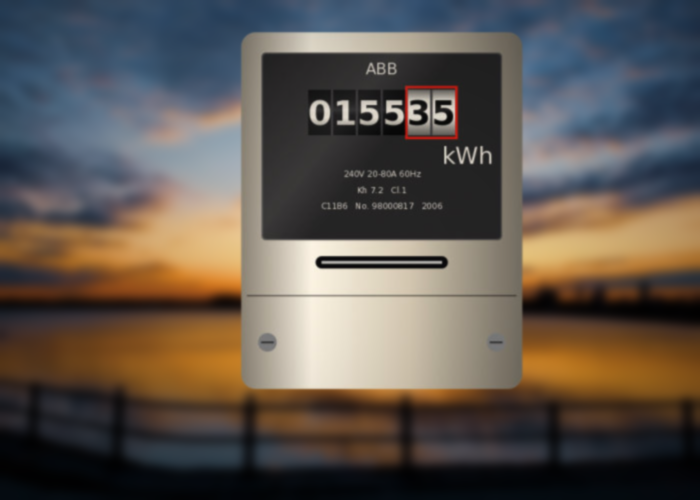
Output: 155.35 kWh
